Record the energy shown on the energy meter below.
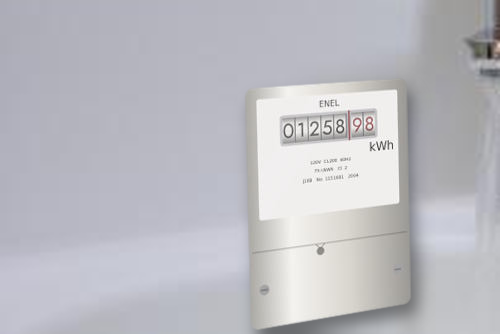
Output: 1258.98 kWh
